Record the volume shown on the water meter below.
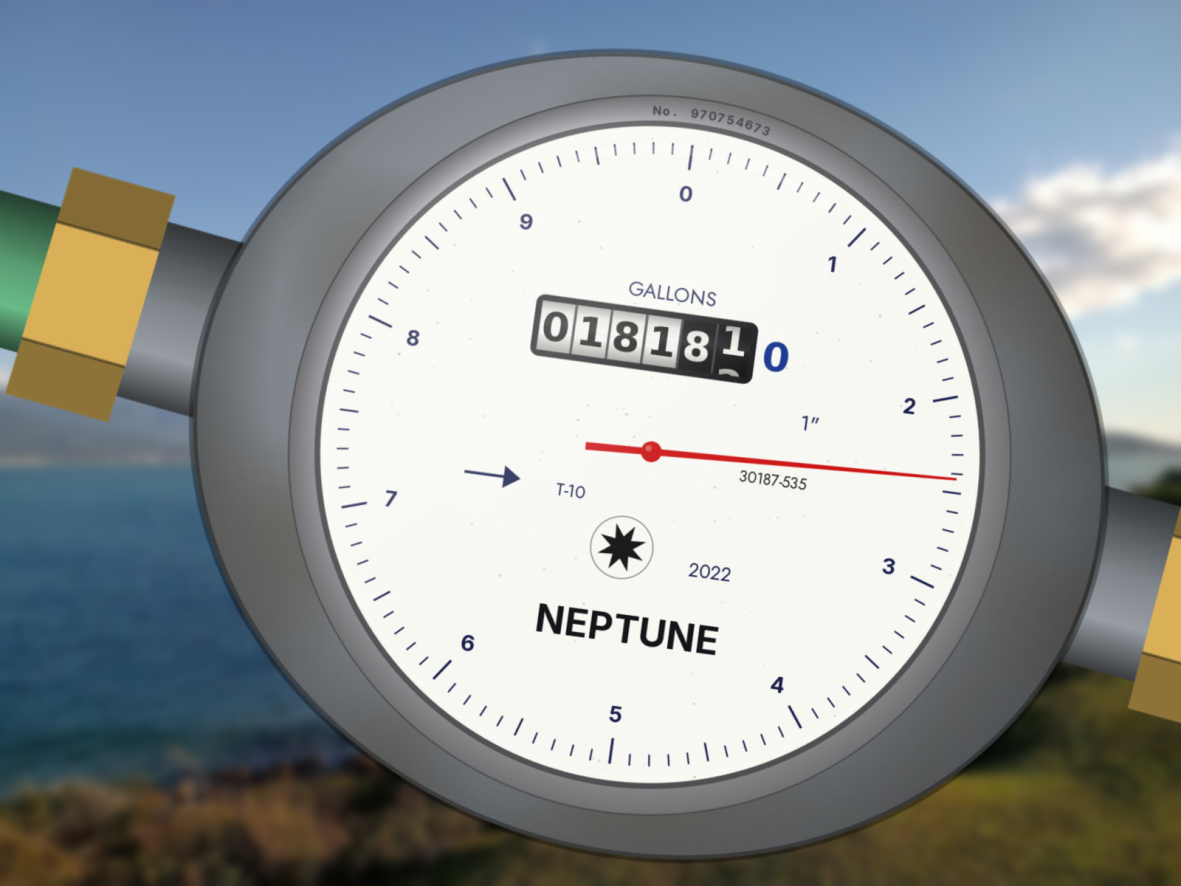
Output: 181812.4 gal
